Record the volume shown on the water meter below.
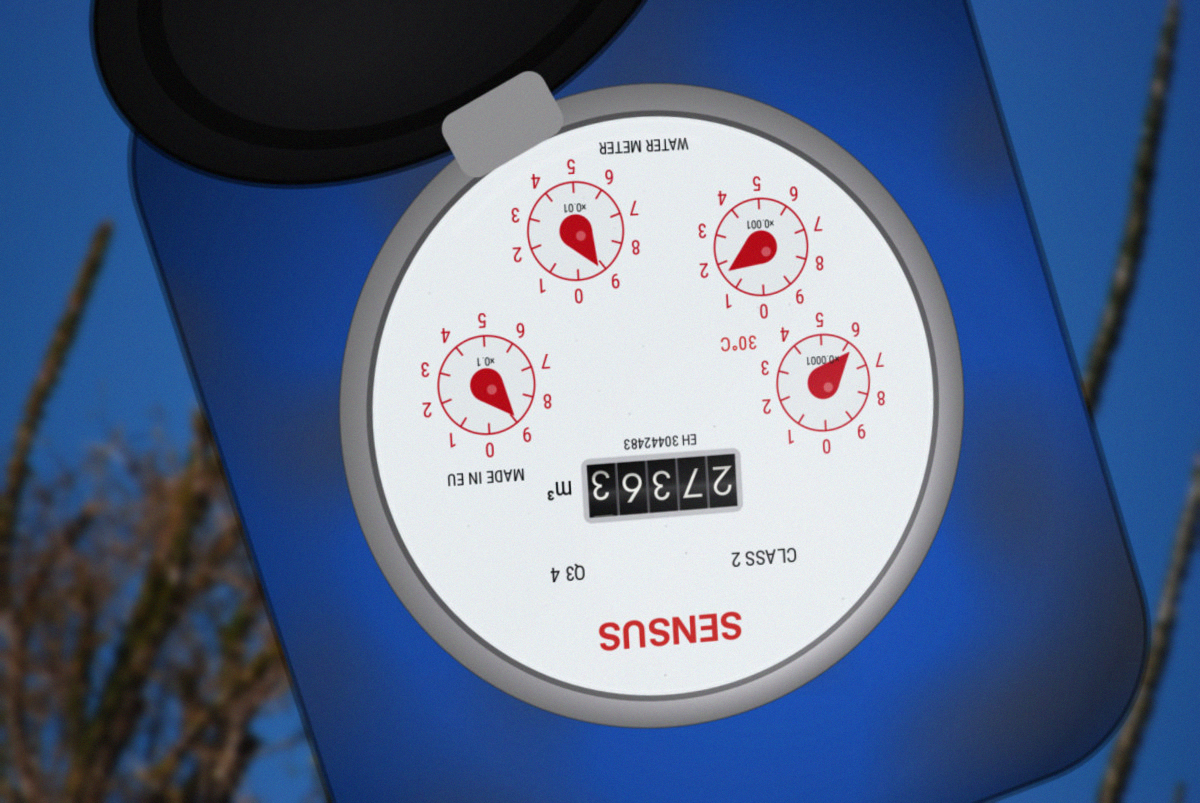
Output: 27362.8916 m³
